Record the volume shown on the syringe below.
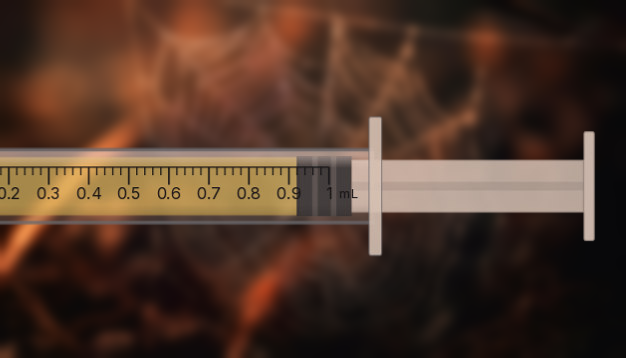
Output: 0.92 mL
